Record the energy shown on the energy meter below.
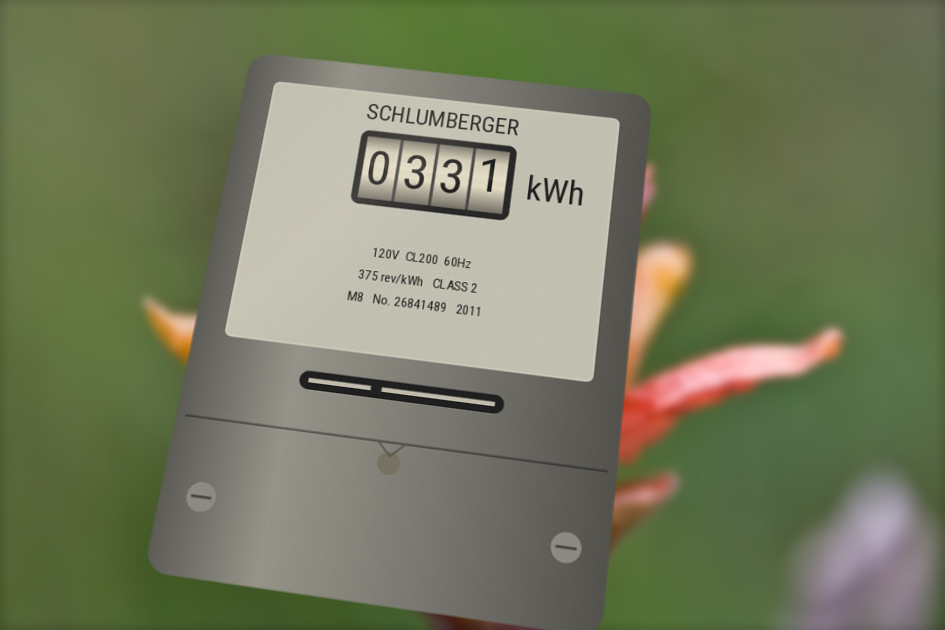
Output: 331 kWh
